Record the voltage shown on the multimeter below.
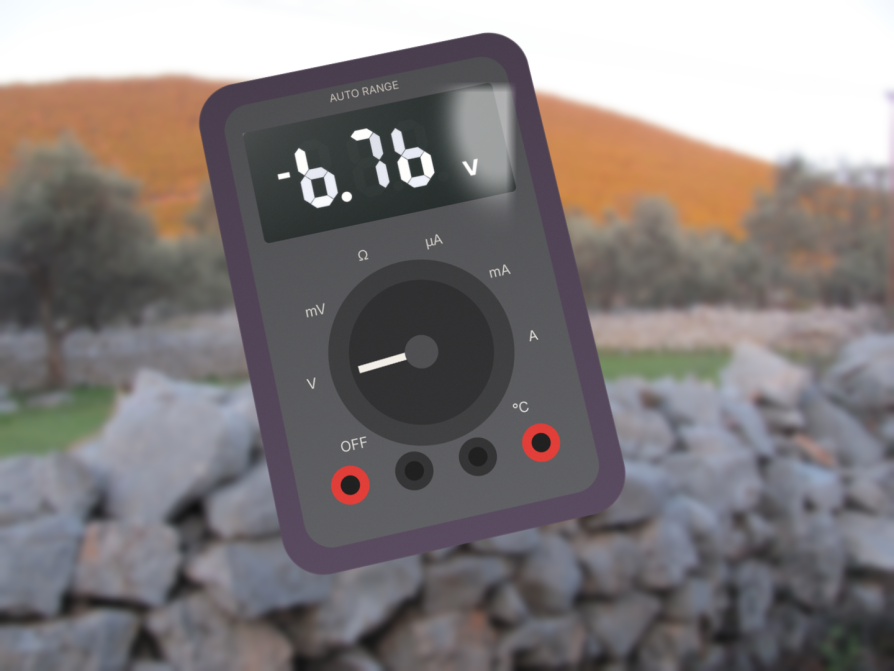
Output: -6.76 V
